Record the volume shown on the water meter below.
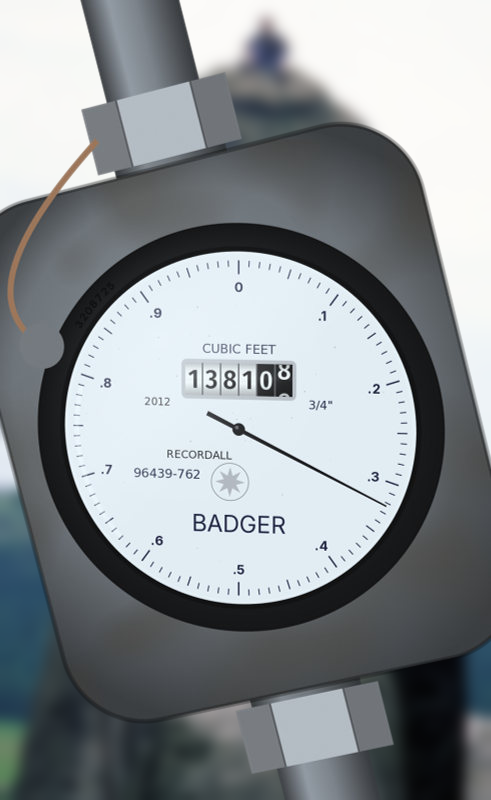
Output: 138108.32 ft³
